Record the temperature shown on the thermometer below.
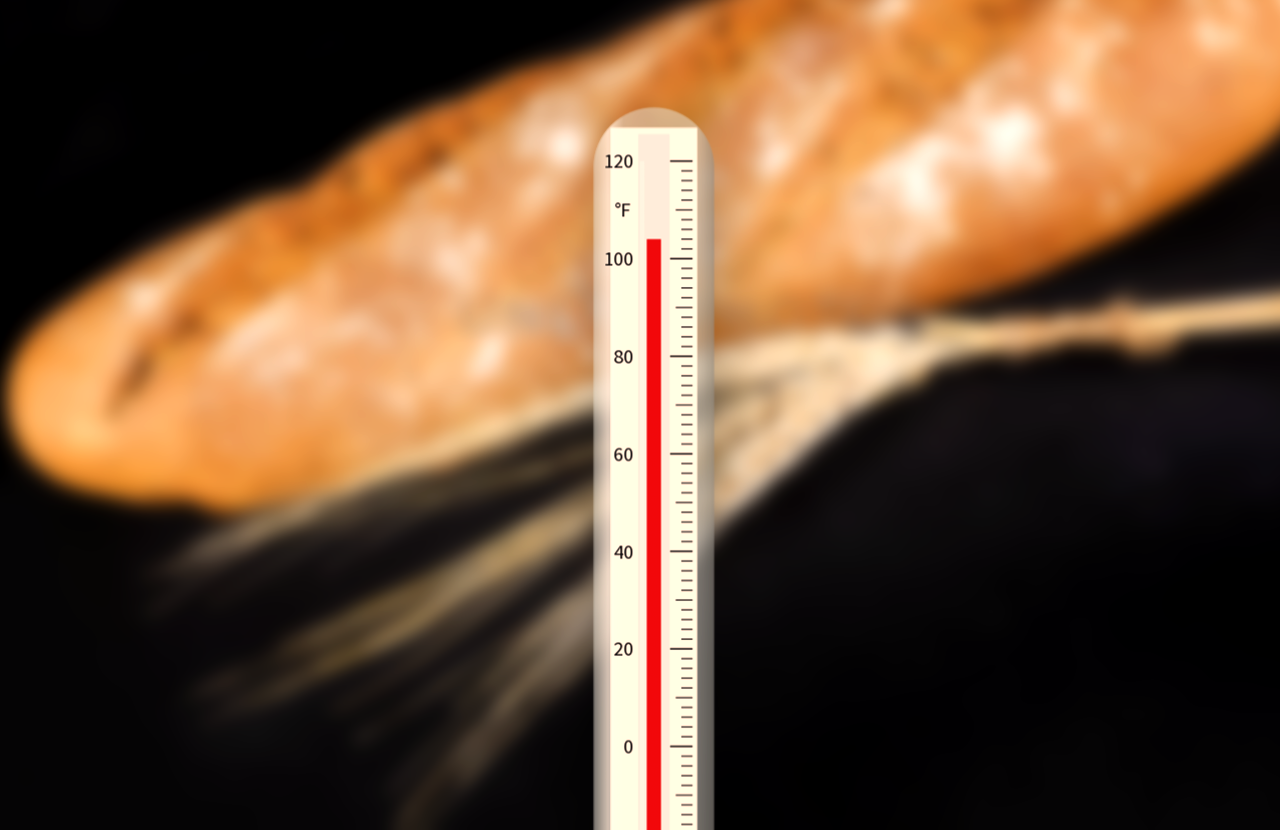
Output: 104 °F
